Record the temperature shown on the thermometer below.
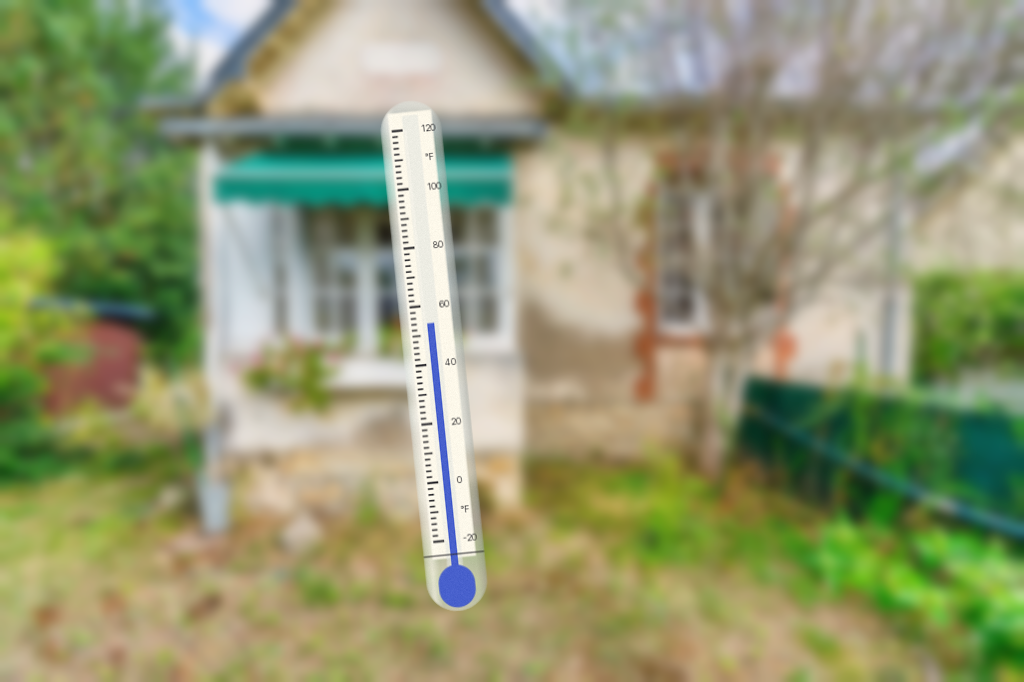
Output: 54 °F
